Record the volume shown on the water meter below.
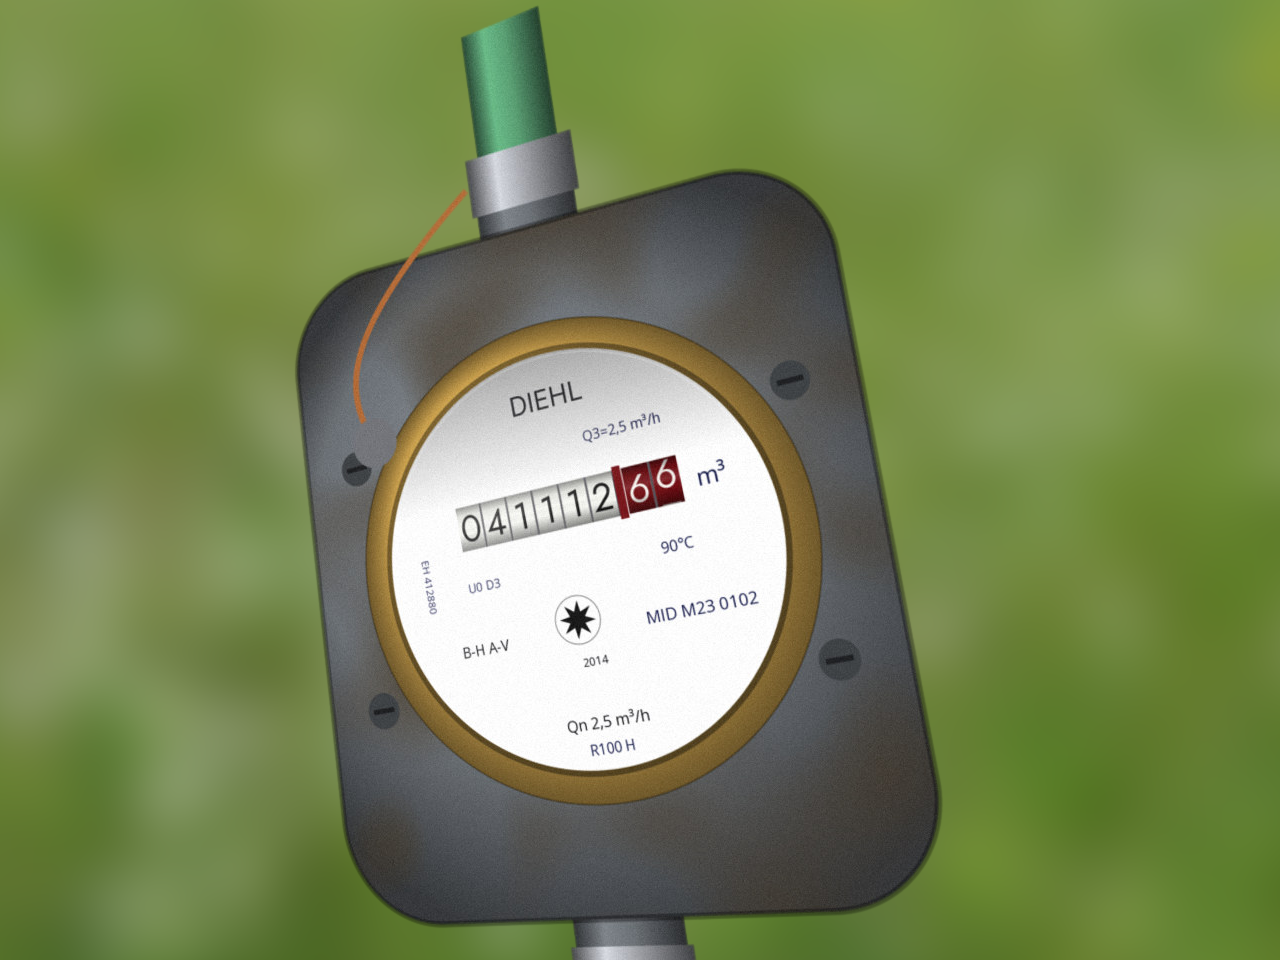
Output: 41112.66 m³
